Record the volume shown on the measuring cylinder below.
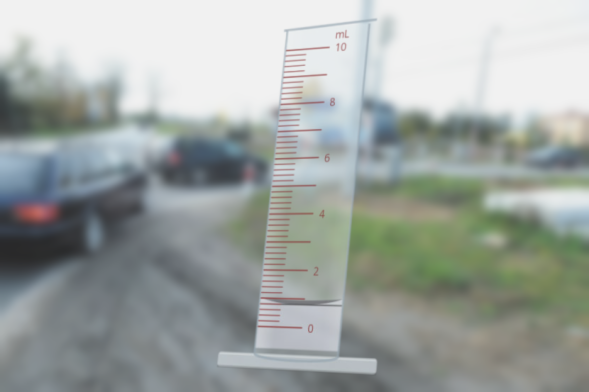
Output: 0.8 mL
